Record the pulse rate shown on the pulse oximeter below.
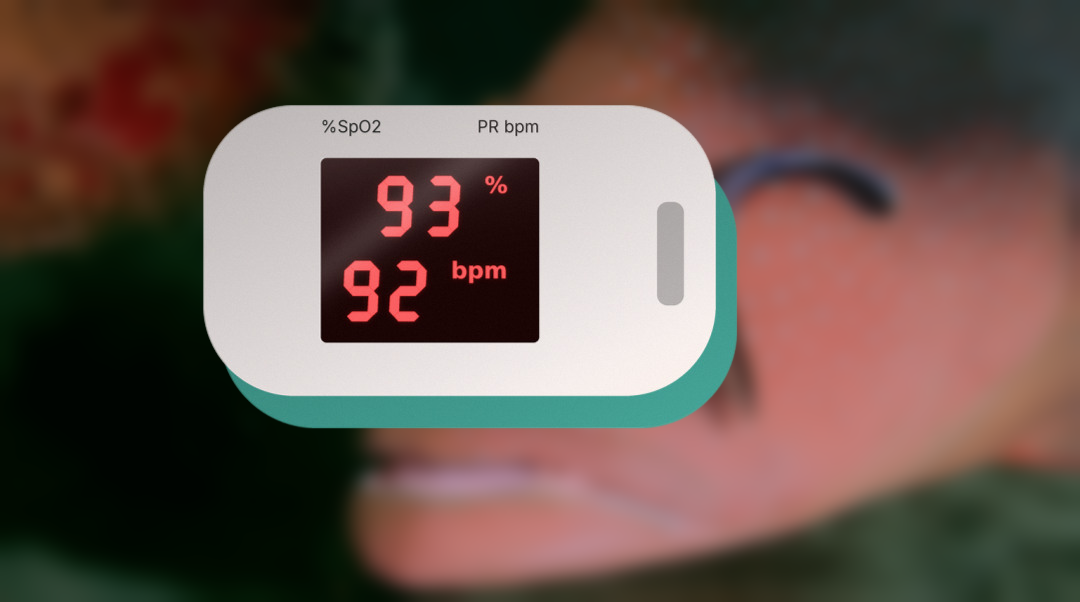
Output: 92 bpm
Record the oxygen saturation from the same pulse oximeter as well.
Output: 93 %
